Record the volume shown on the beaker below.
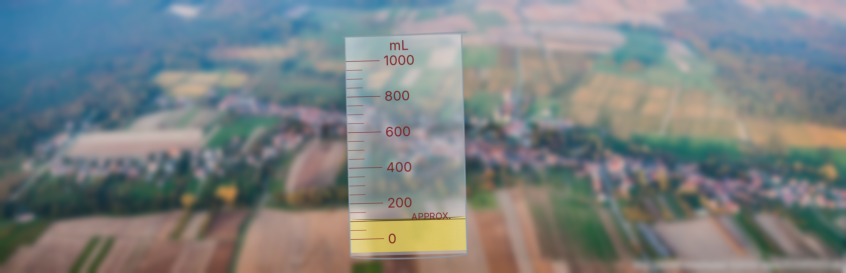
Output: 100 mL
